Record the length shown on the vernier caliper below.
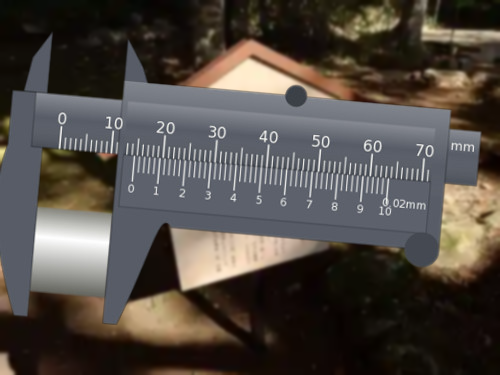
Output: 14.5 mm
